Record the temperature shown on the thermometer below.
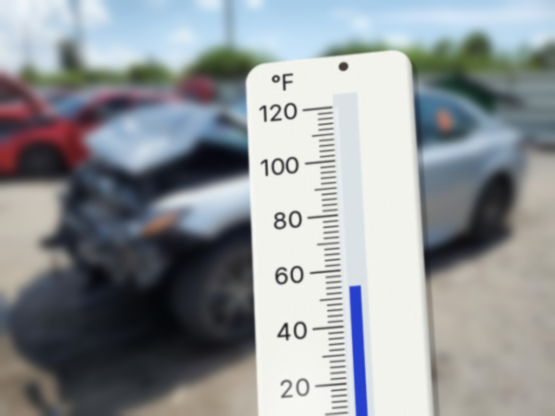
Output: 54 °F
